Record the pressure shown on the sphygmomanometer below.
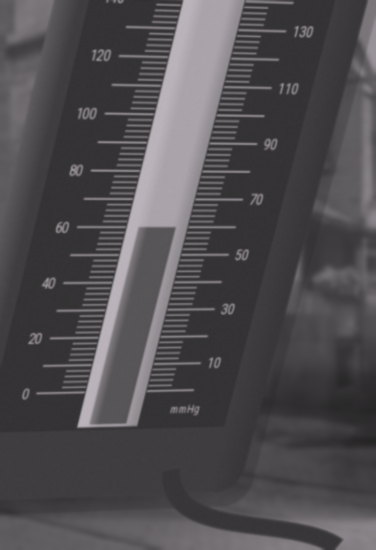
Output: 60 mmHg
